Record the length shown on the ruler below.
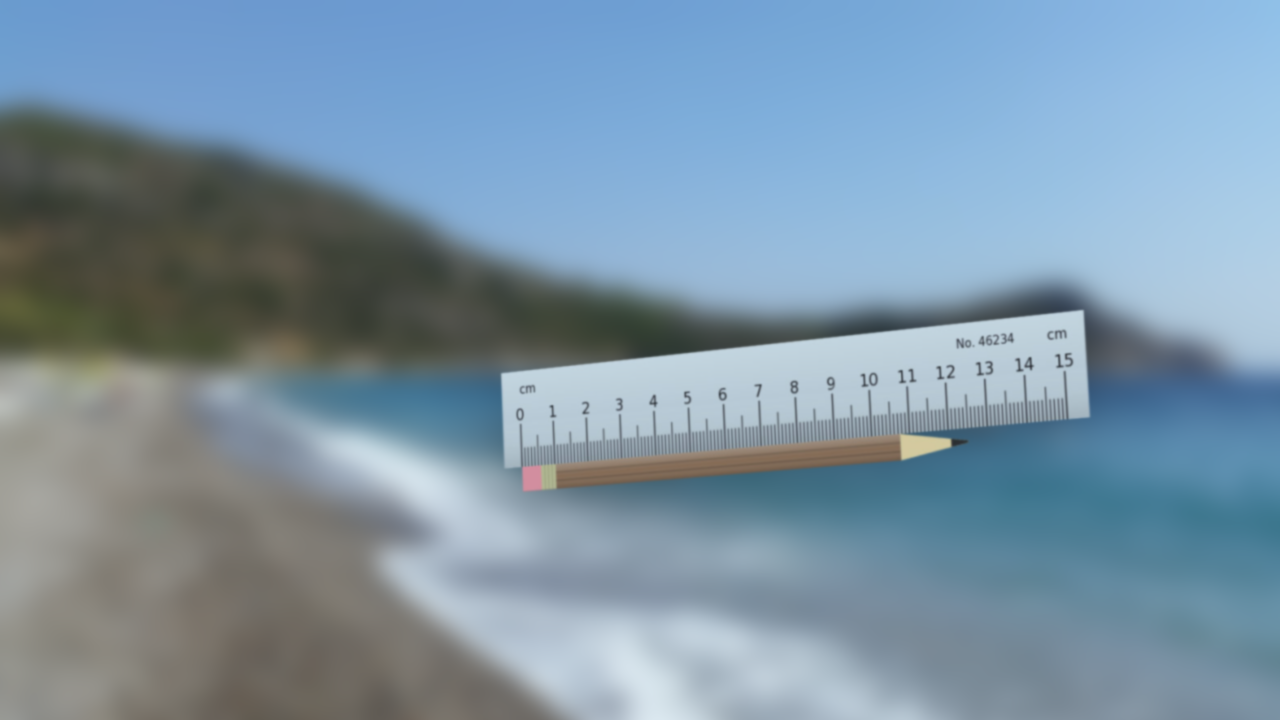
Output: 12.5 cm
